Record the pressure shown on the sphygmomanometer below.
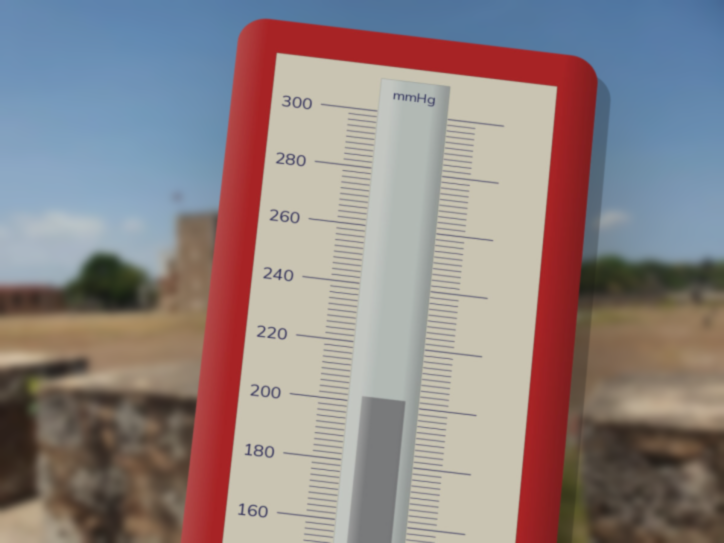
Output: 202 mmHg
